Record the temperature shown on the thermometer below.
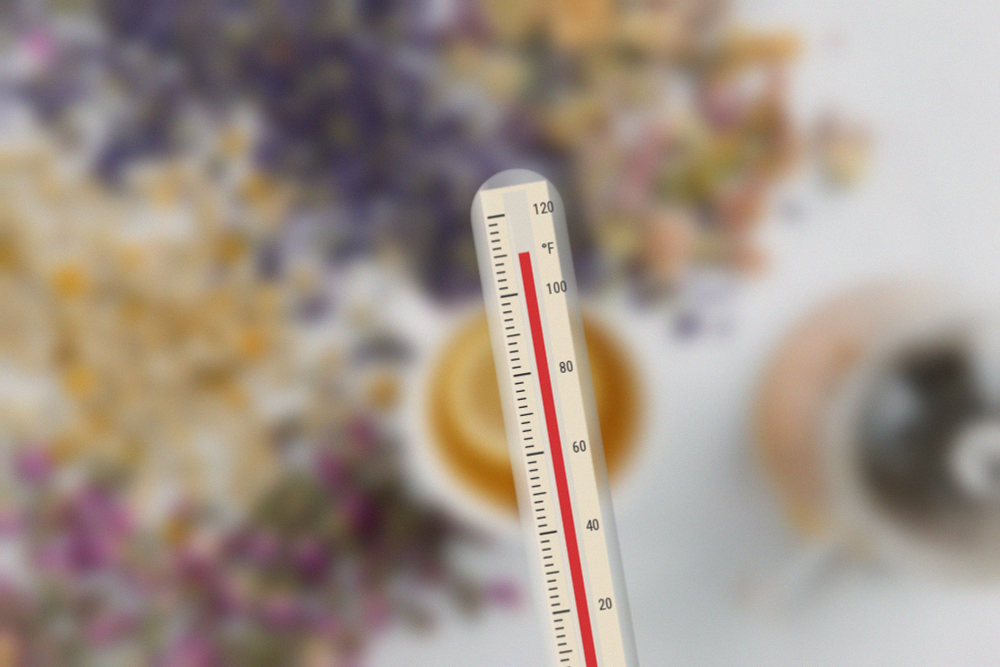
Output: 110 °F
